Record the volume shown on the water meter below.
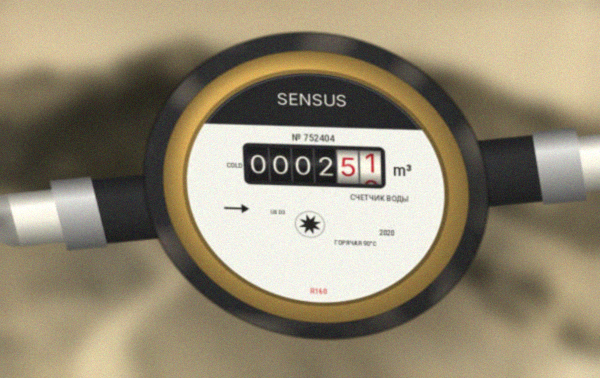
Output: 2.51 m³
